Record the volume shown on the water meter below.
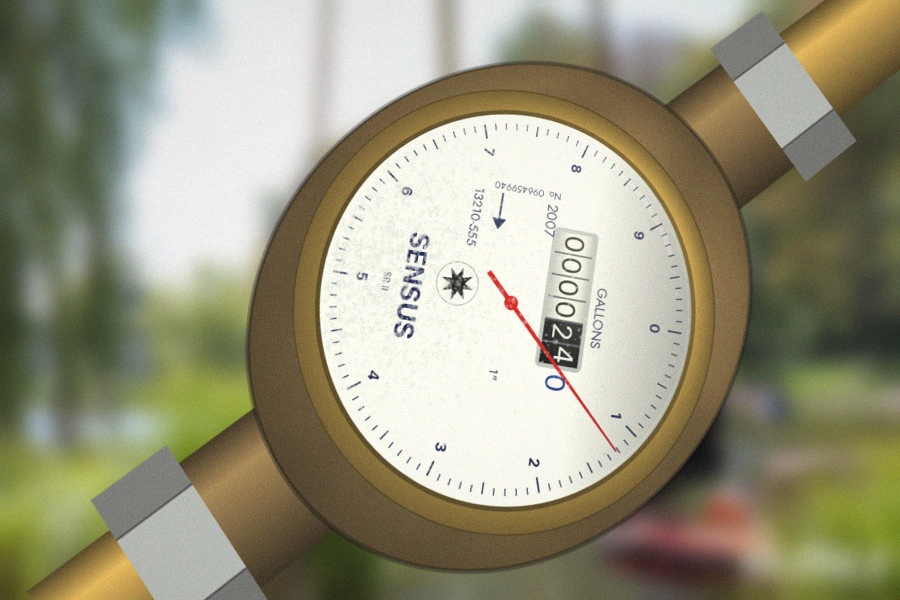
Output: 241.2 gal
